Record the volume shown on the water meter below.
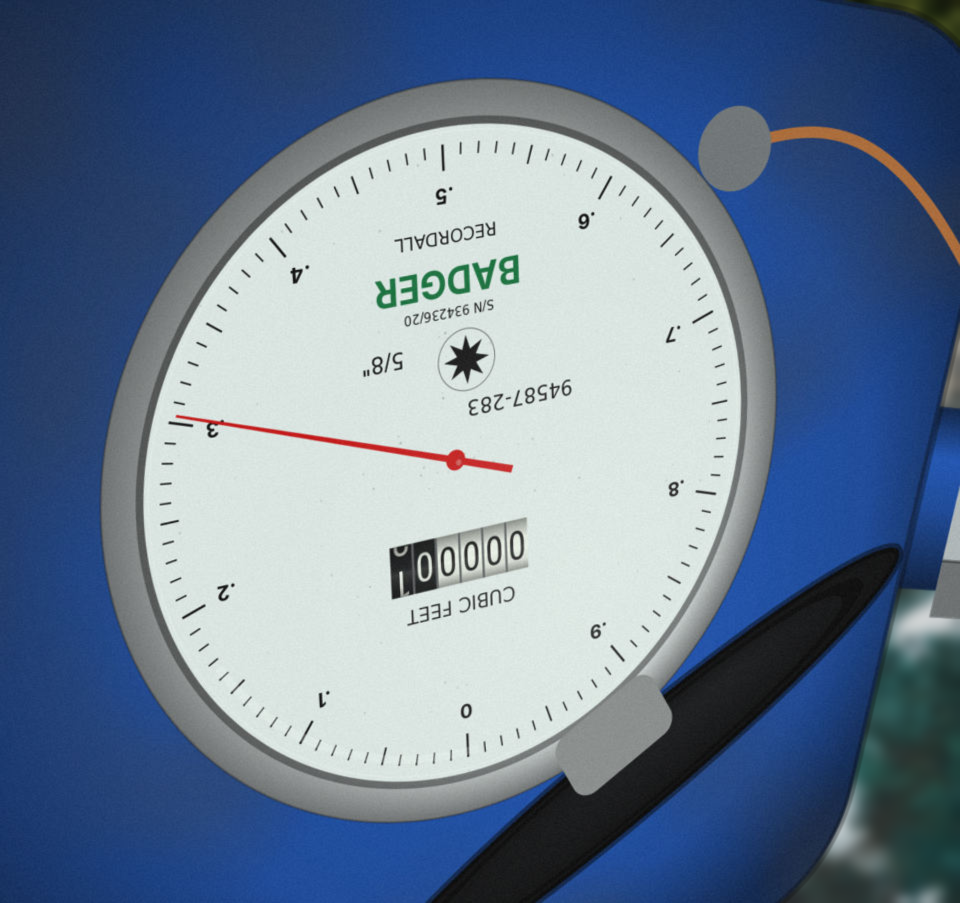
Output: 1.30 ft³
